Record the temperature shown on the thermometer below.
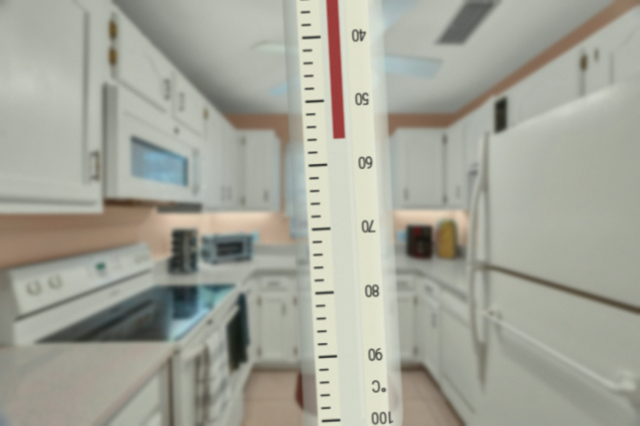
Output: 56 °C
